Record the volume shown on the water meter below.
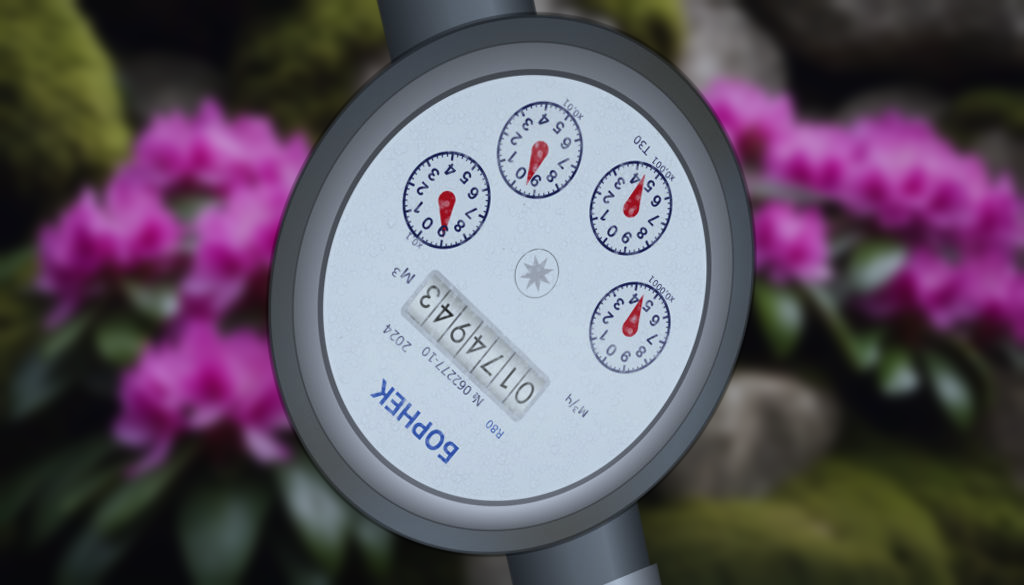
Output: 174942.8944 m³
